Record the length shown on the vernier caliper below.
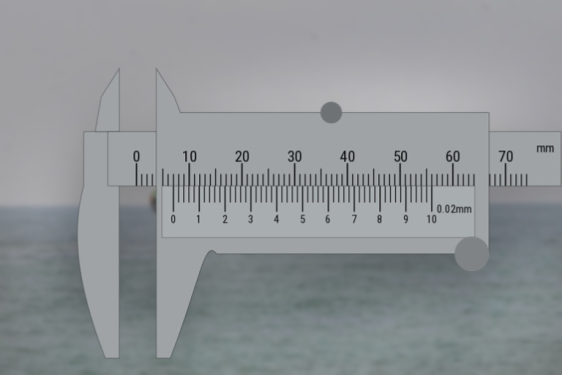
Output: 7.0 mm
